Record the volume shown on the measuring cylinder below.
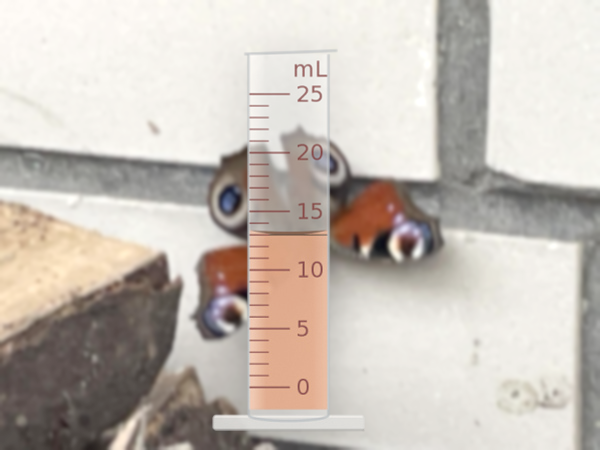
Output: 13 mL
